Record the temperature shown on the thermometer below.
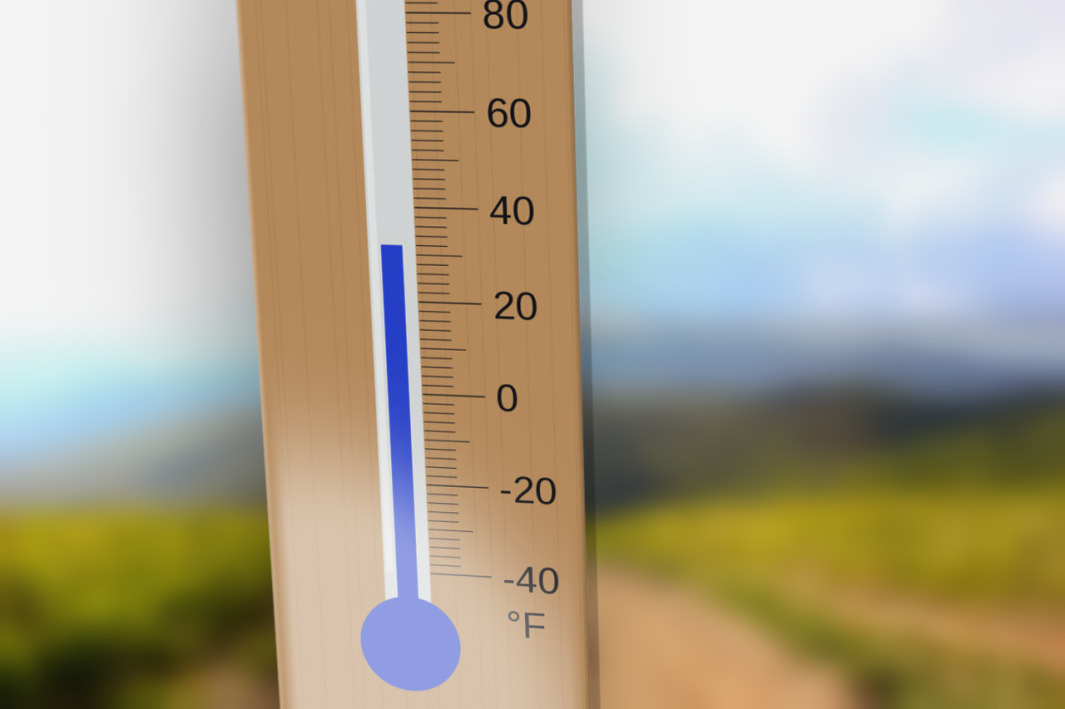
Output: 32 °F
